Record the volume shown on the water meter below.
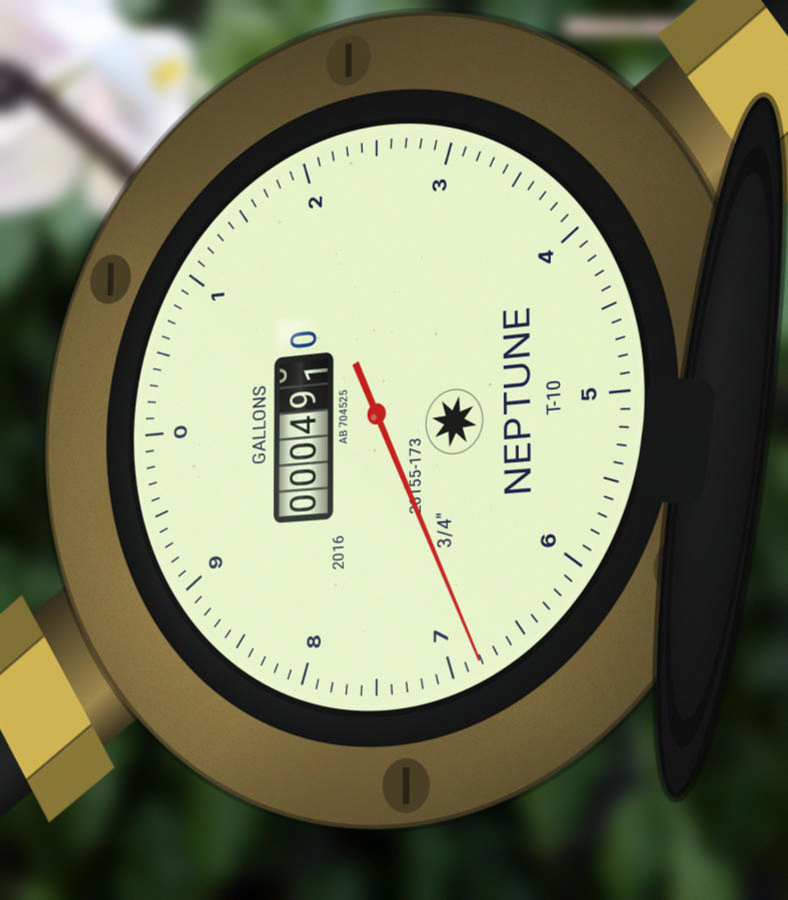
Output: 4906.8 gal
